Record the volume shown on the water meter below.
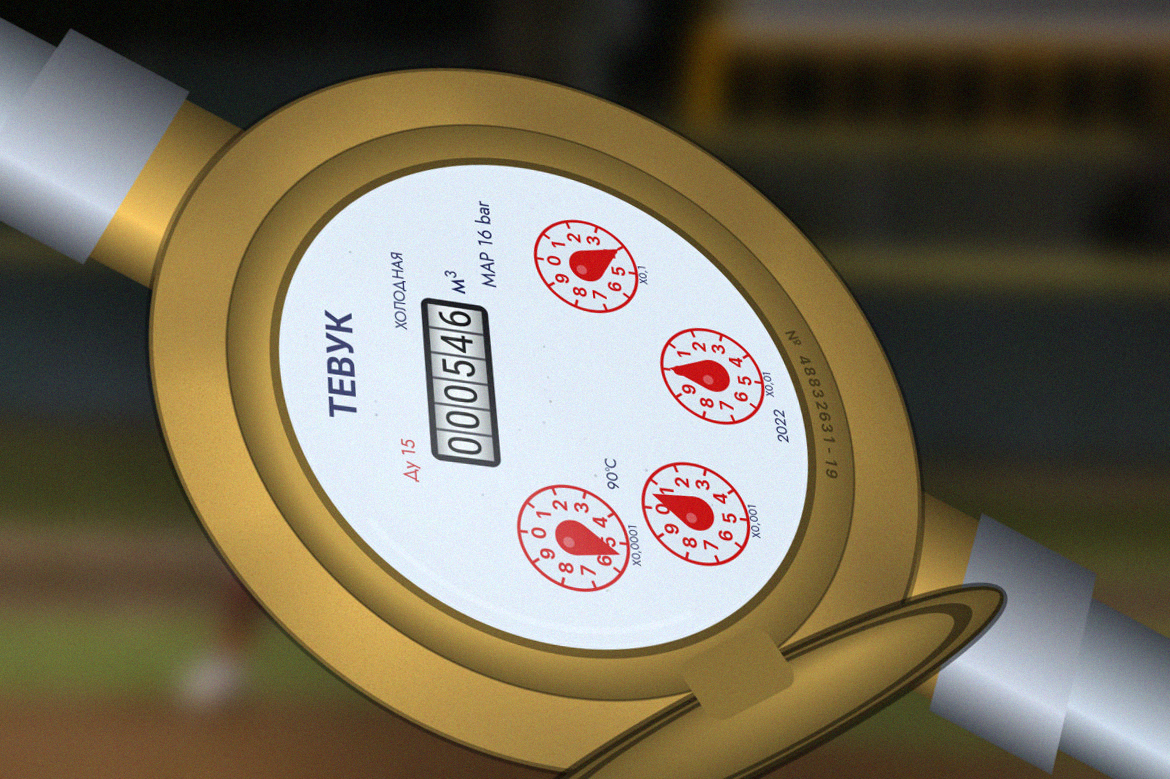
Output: 546.4005 m³
